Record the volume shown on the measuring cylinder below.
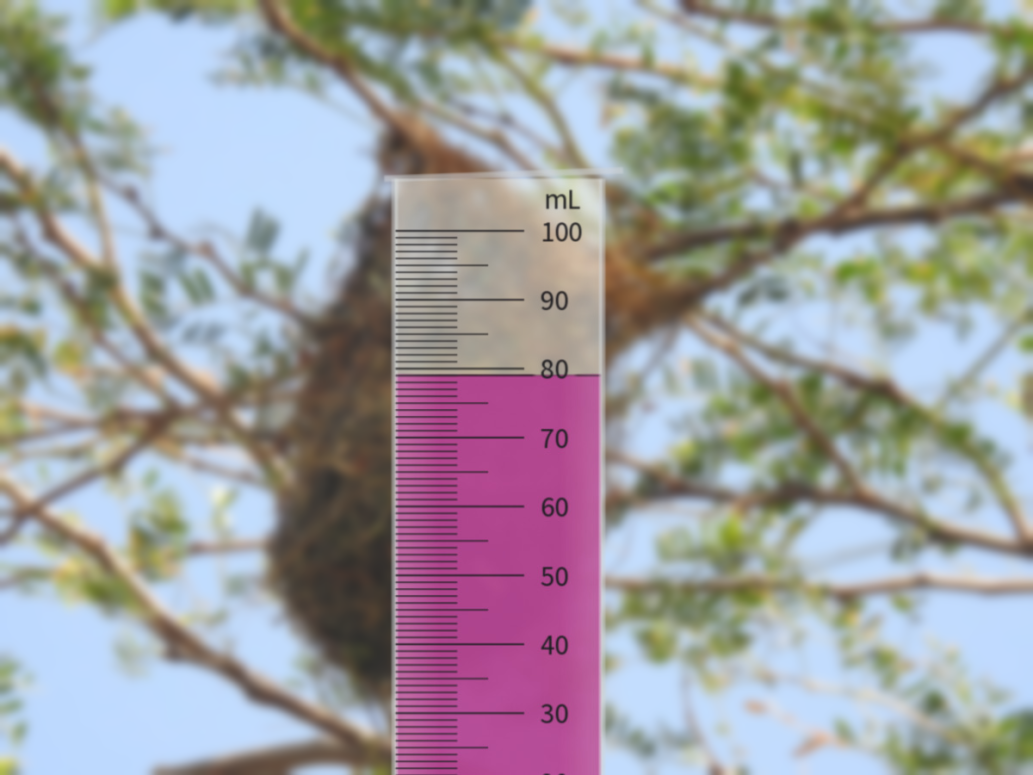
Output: 79 mL
